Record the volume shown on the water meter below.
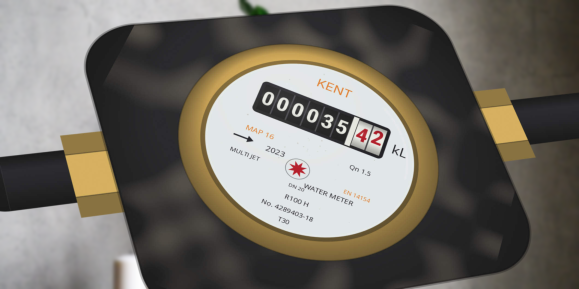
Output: 35.42 kL
